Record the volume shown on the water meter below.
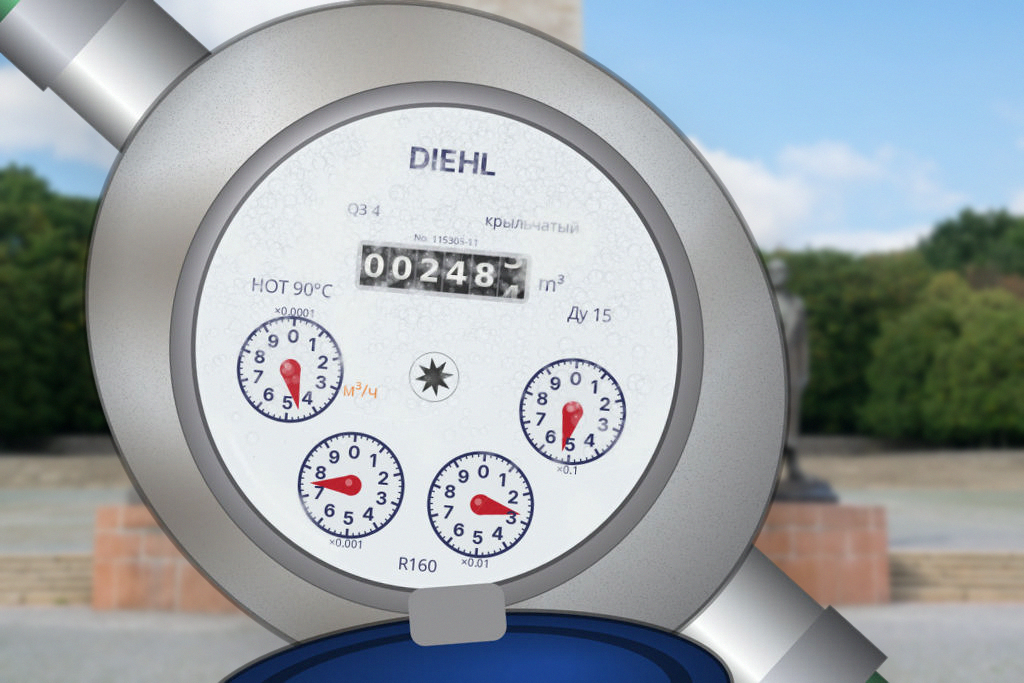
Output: 2483.5274 m³
